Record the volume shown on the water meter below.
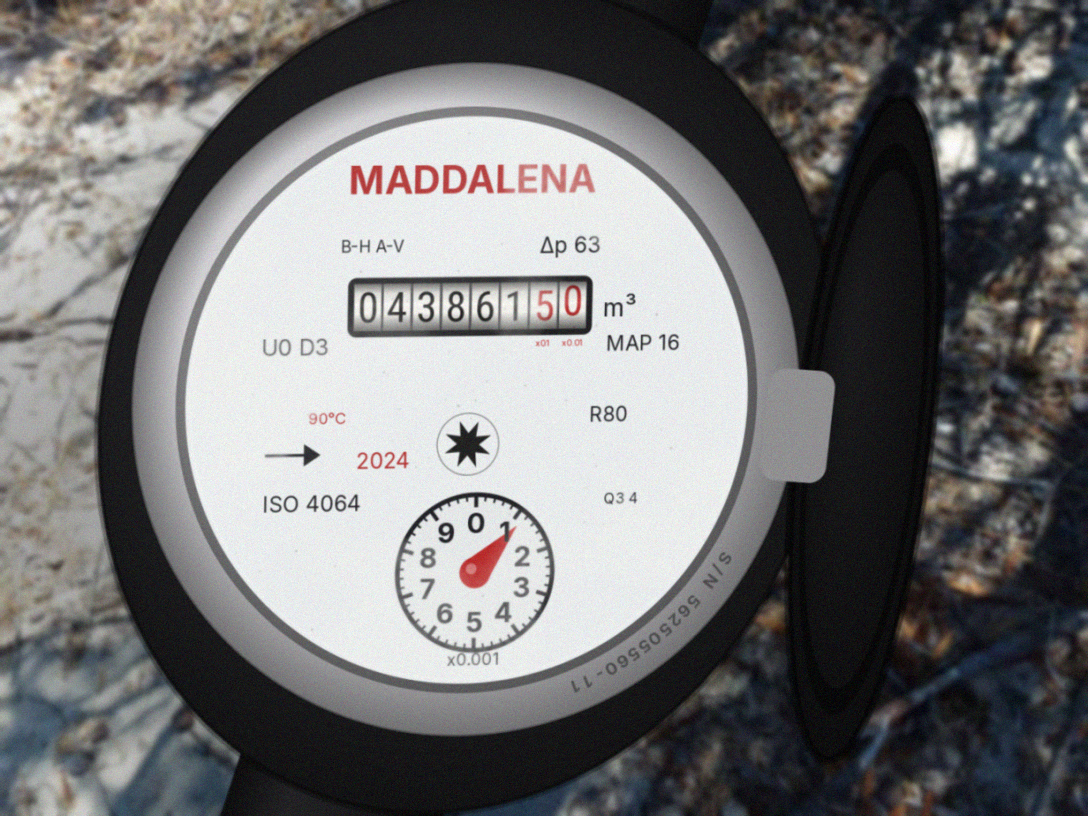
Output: 43861.501 m³
